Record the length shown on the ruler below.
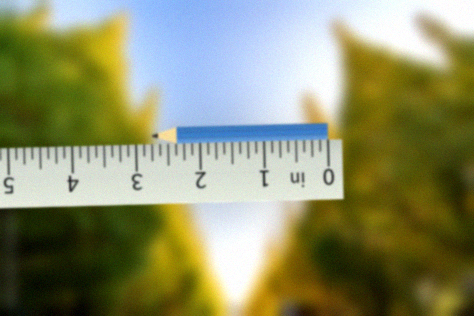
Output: 2.75 in
